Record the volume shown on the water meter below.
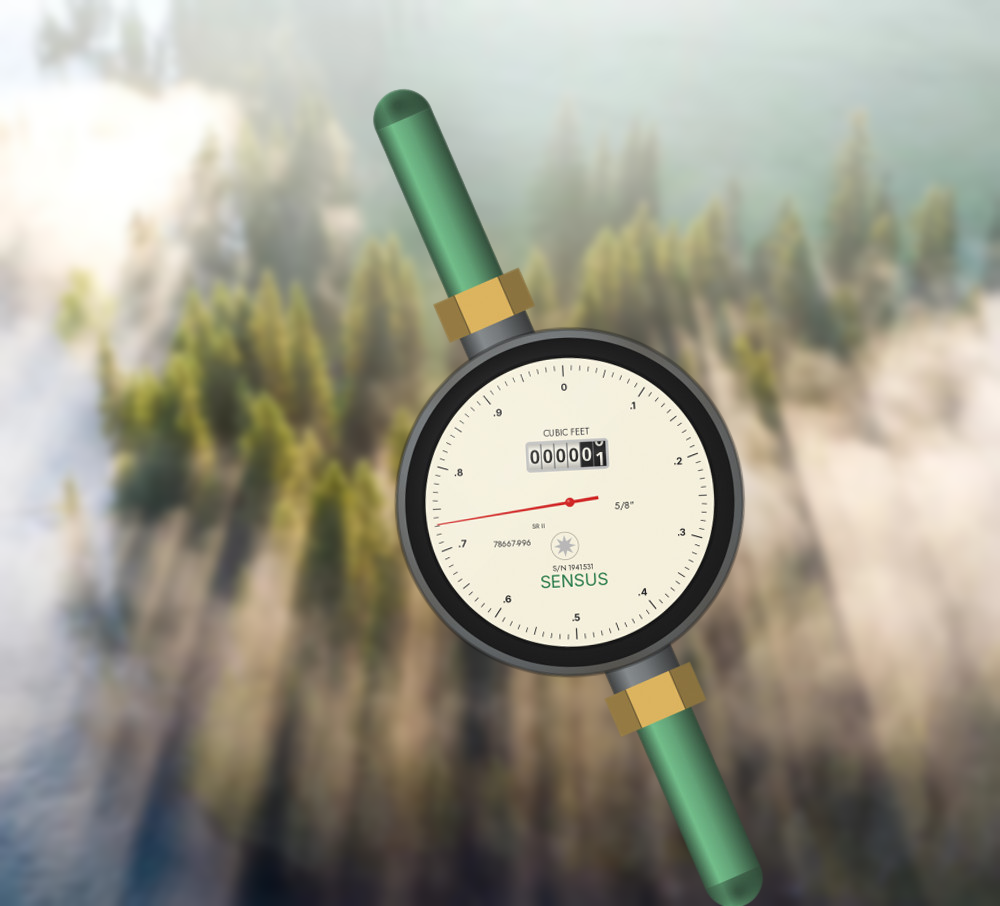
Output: 0.73 ft³
